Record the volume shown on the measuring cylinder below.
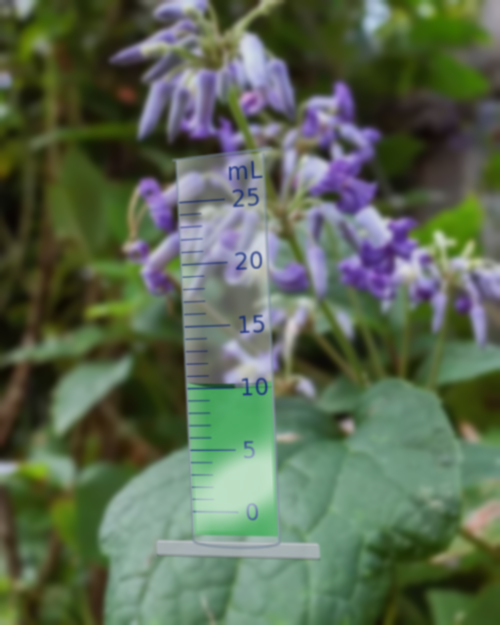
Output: 10 mL
